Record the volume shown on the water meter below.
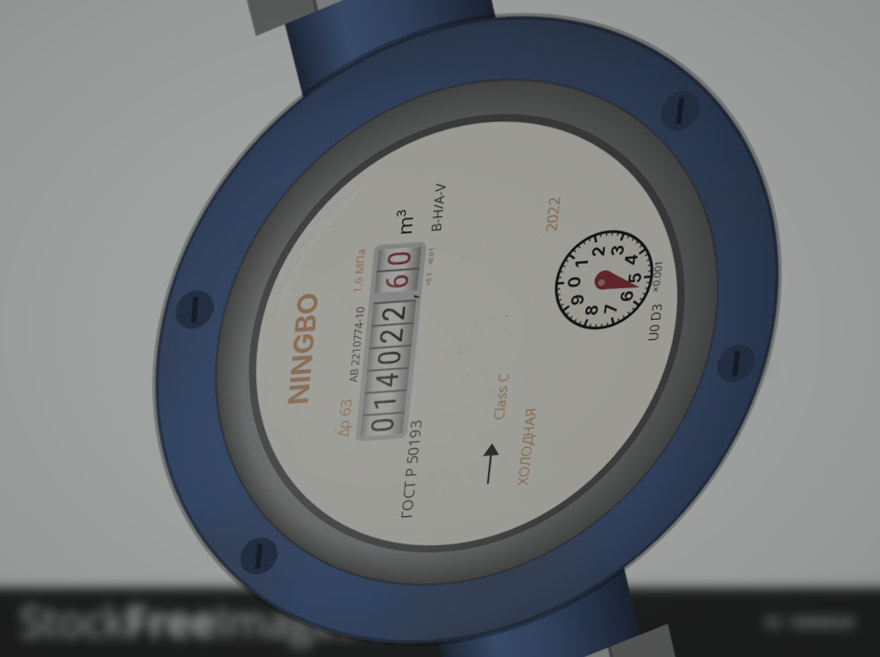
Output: 14022.605 m³
